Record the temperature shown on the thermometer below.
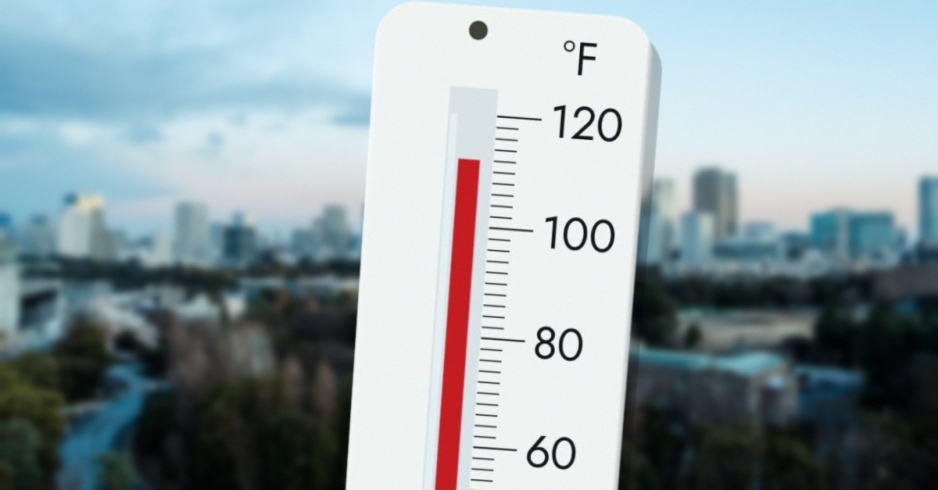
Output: 112 °F
